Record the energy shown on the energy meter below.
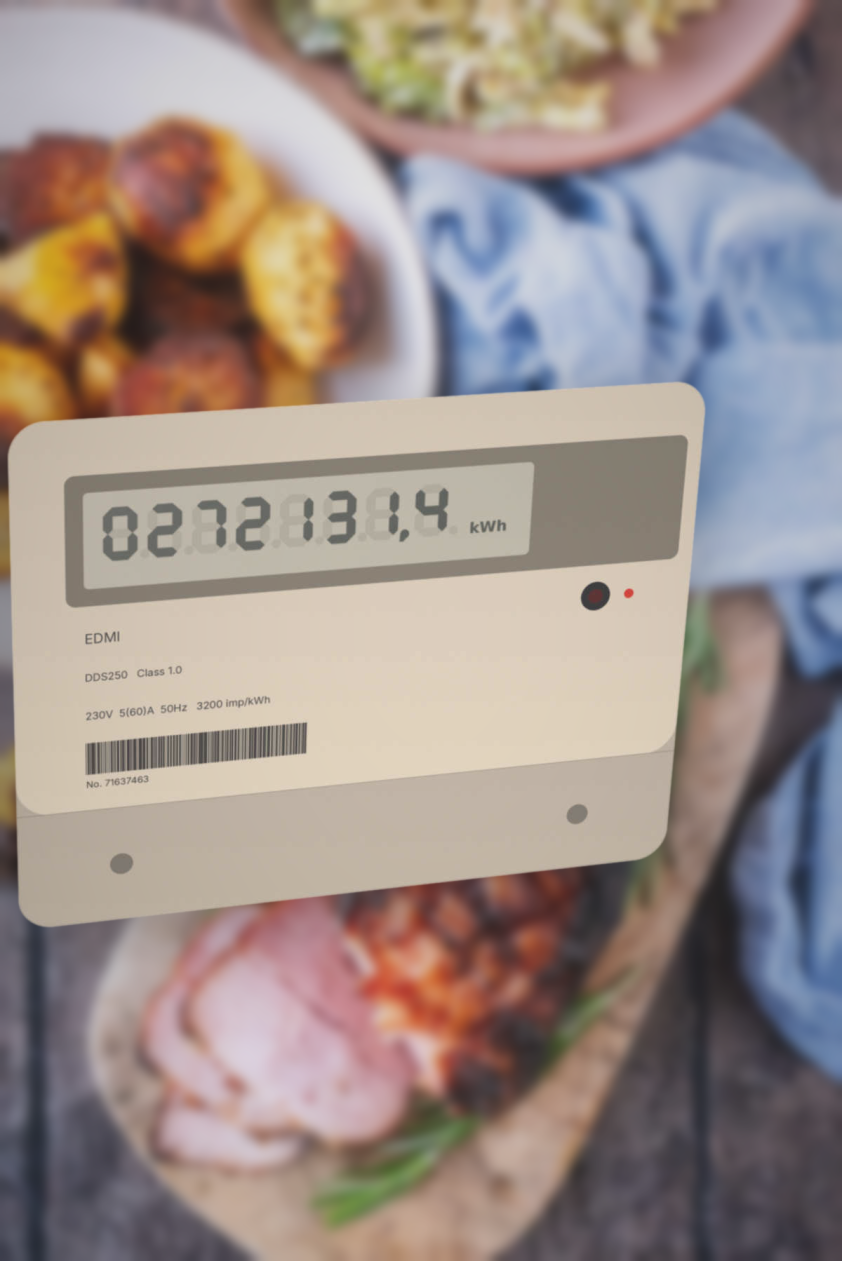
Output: 272131.4 kWh
